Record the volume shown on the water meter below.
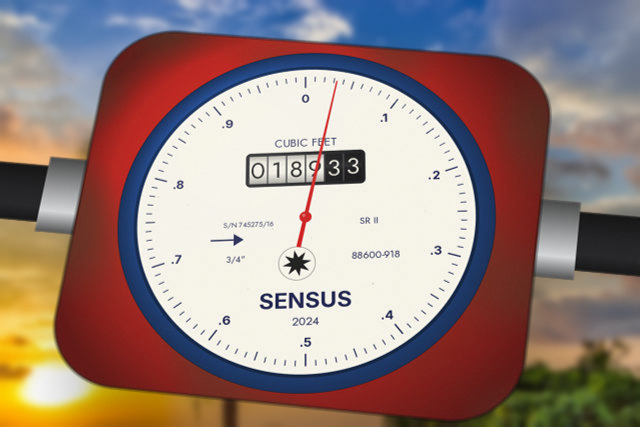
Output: 18933.03 ft³
